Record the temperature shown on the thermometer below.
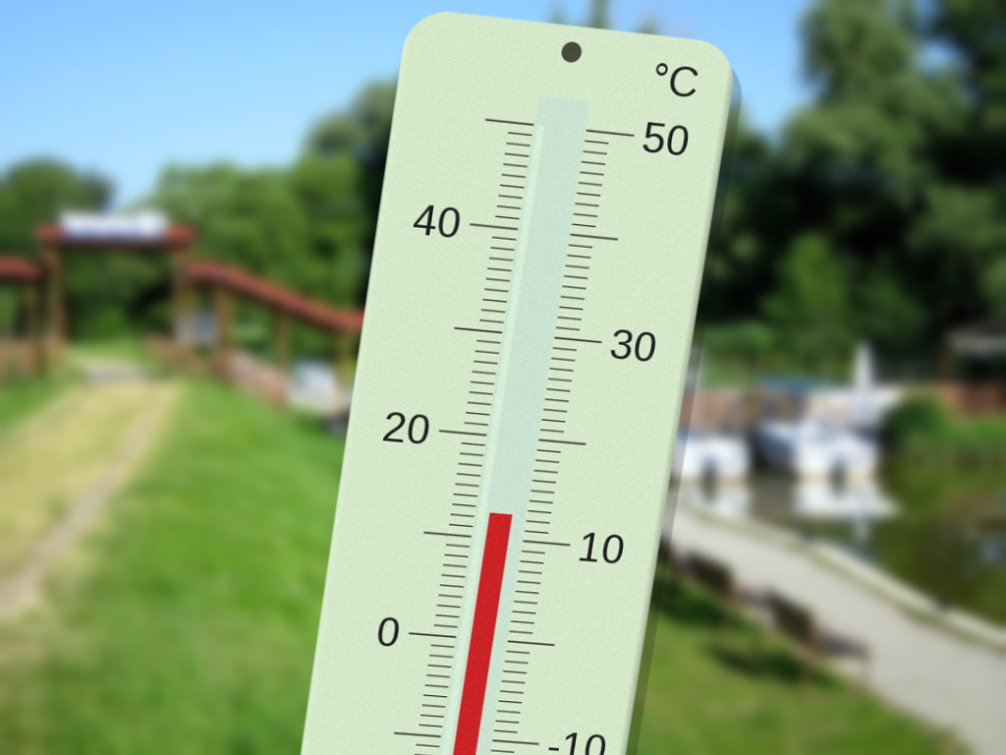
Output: 12.5 °C
